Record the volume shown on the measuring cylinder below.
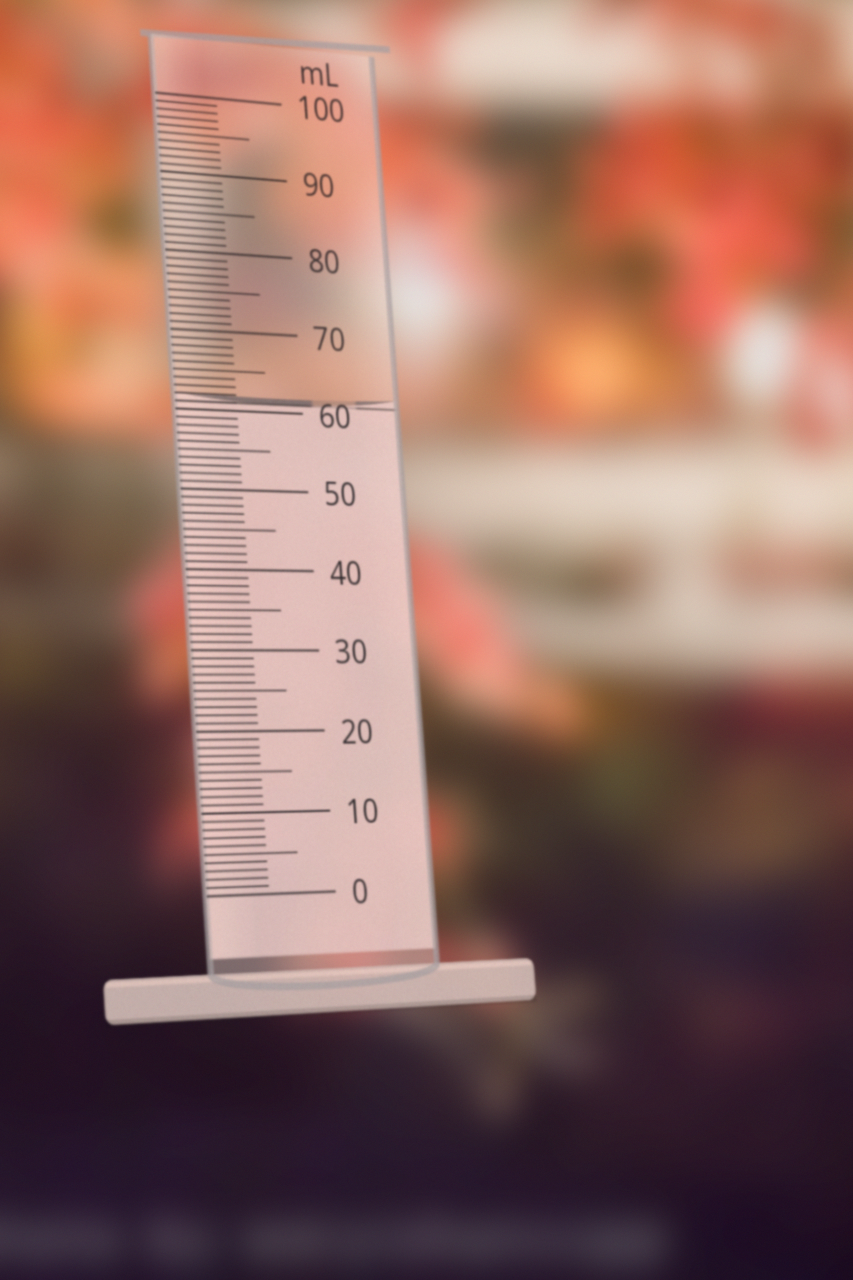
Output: 61 mL
